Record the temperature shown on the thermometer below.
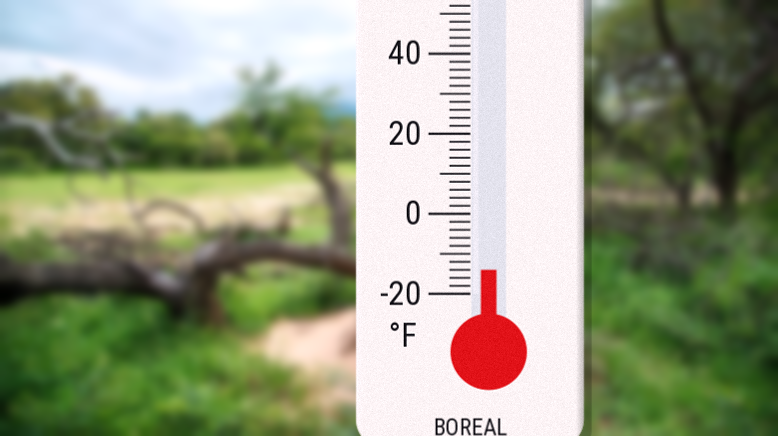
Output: -14 °F
